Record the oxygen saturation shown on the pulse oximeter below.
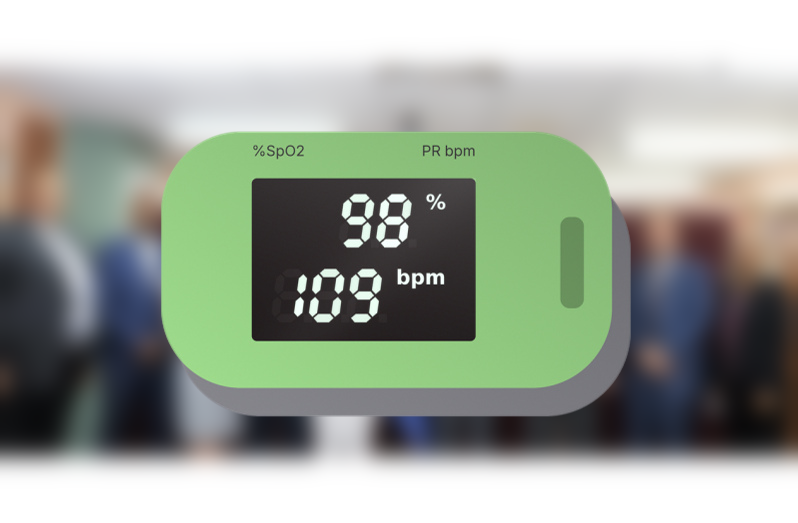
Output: 98 %
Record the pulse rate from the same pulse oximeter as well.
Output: 109 bpm
